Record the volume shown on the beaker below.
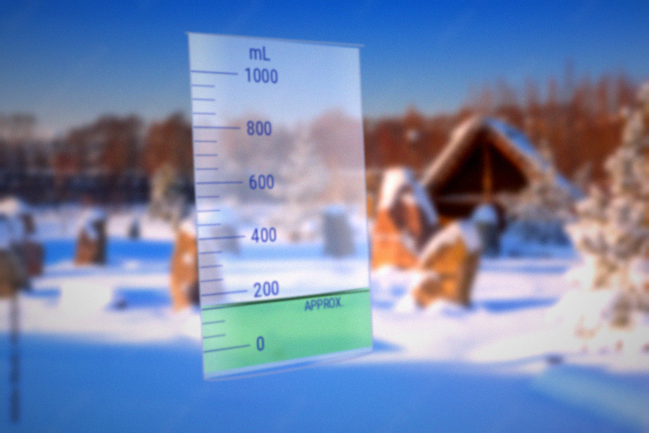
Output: 150 mL
